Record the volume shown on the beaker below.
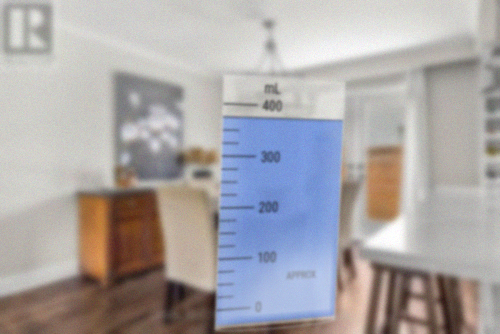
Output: 375 mL
